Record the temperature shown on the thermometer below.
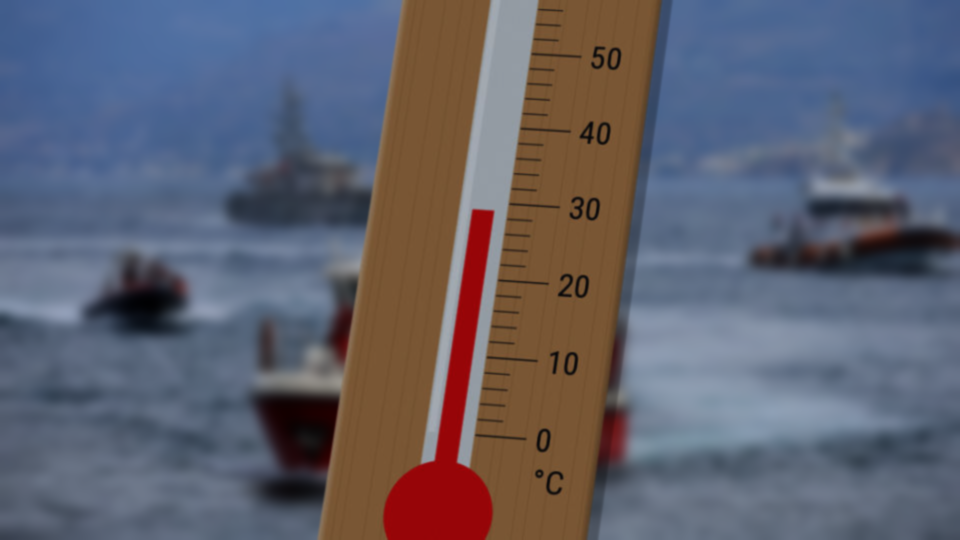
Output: 29 °C
